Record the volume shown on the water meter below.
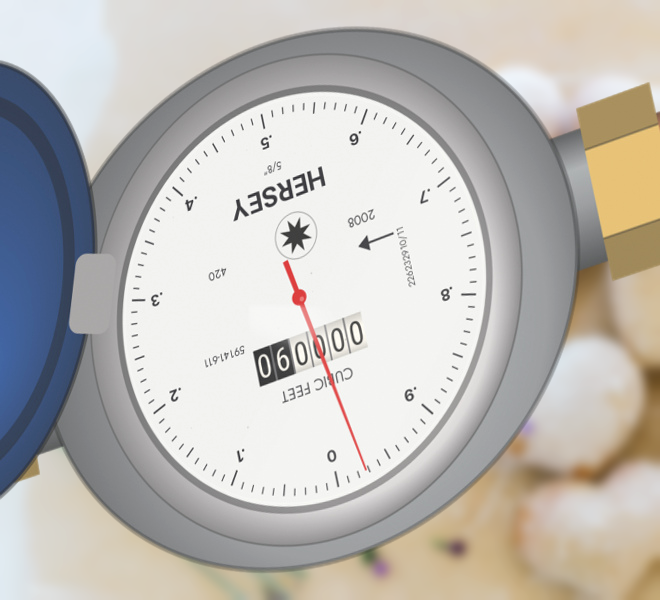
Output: 89.97 ft³
